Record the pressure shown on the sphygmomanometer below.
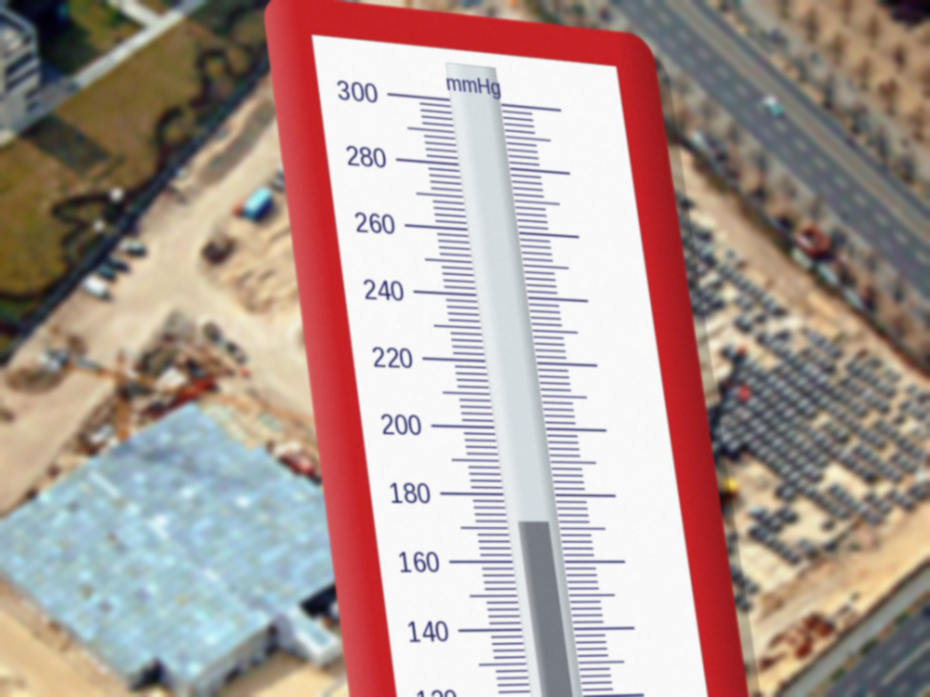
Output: 172 mmHg
